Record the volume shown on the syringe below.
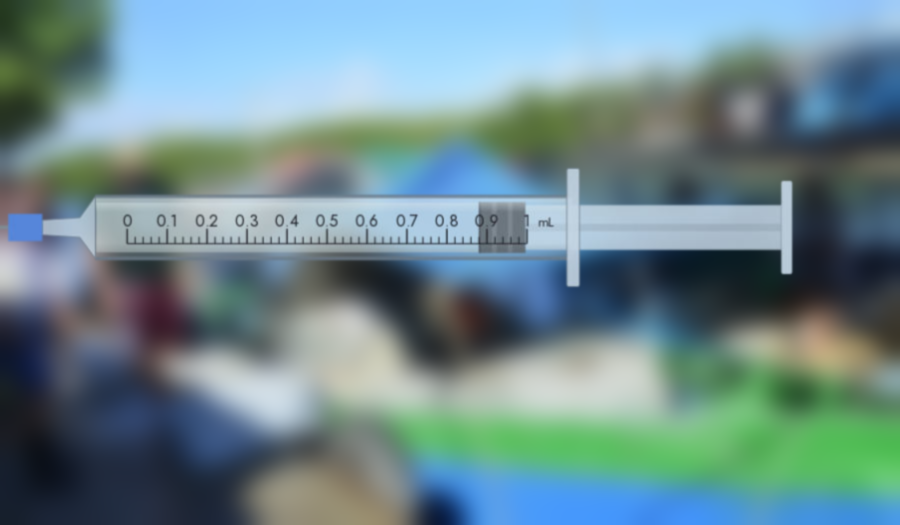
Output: 0.88 mL
